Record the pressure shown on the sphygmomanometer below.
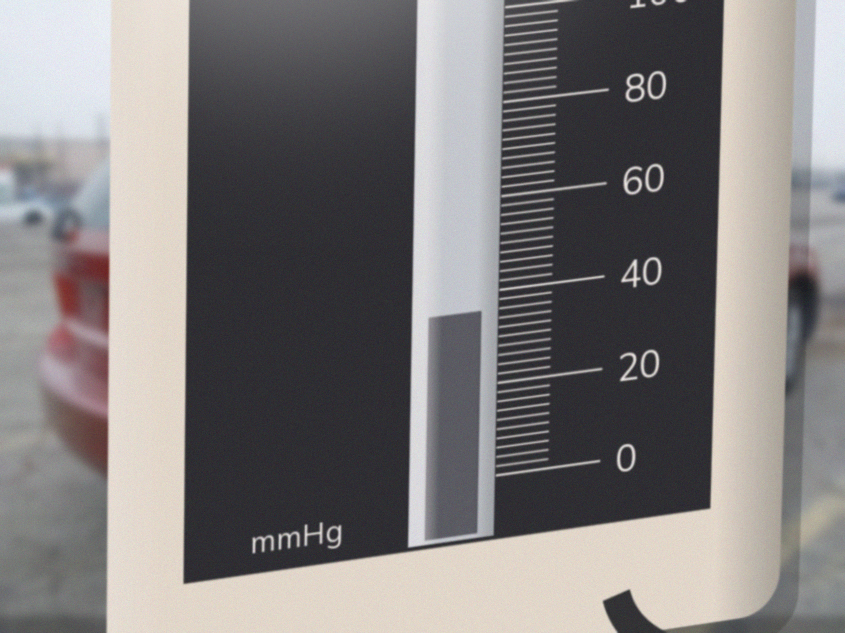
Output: 36 mmHg
